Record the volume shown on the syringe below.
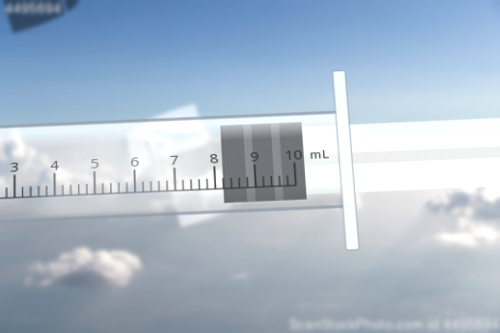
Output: 8.2 mL
